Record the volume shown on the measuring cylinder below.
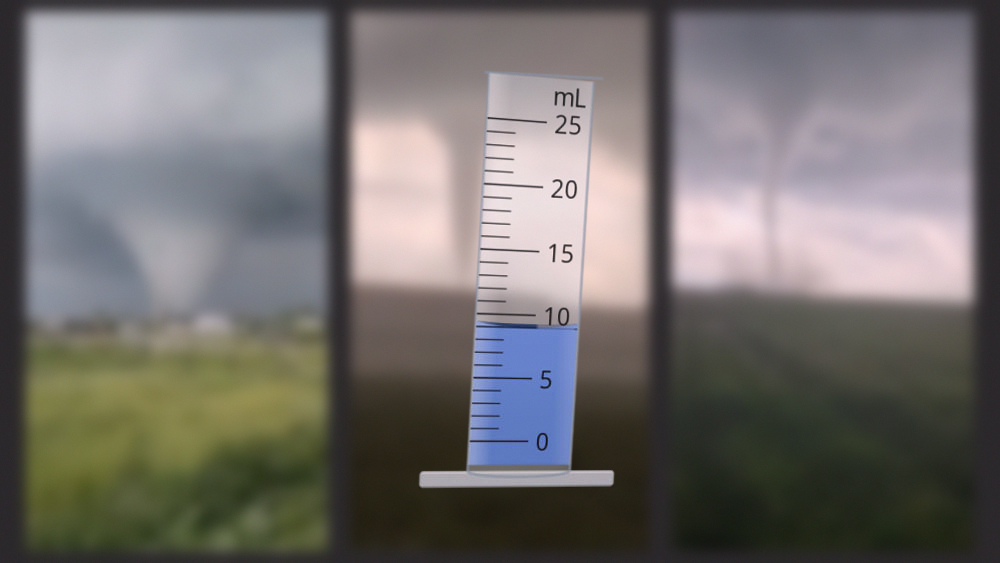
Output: 9 mL
